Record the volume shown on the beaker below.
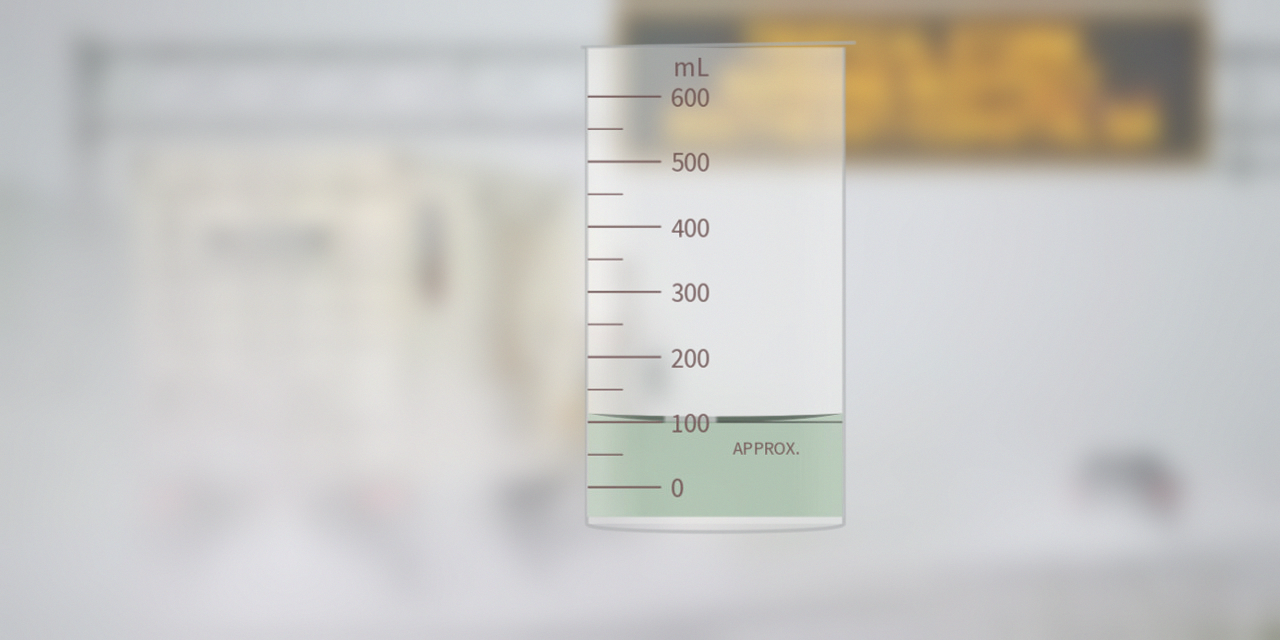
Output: 100 mL
